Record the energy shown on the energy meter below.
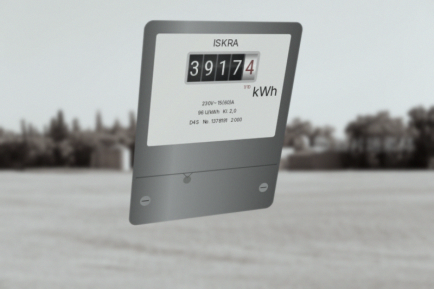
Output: 3917.4 kWh
